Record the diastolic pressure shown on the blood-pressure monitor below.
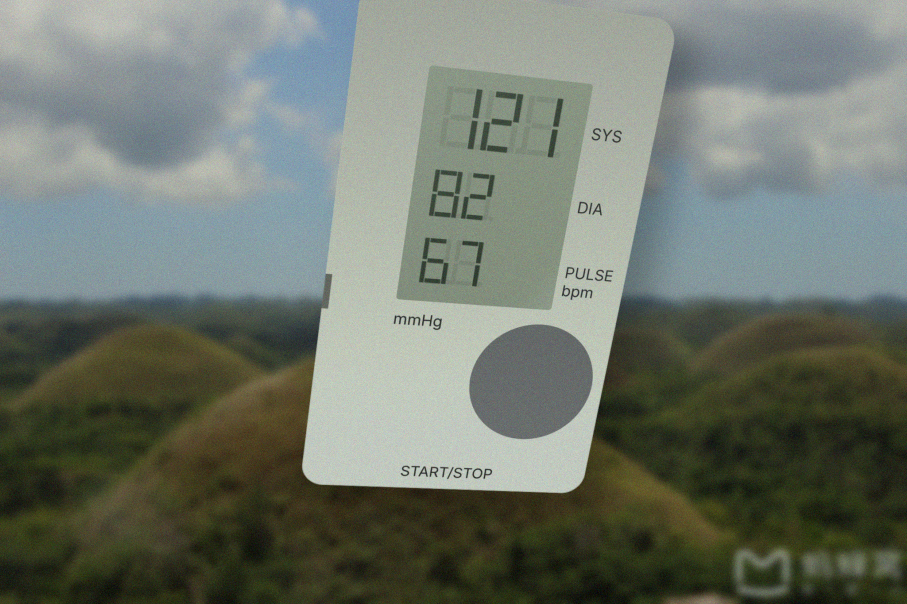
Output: 82 mmHg
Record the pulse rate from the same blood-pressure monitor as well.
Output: 67 bpm
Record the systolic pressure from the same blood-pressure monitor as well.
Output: 121 mmHg
